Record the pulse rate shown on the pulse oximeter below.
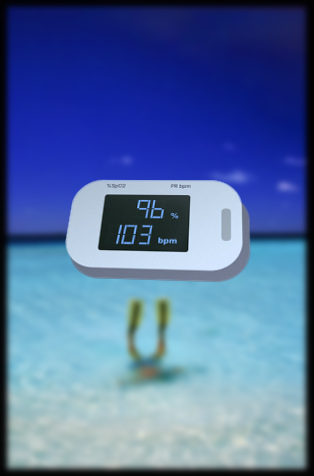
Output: 103 bpm
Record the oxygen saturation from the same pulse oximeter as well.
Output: 96 %
